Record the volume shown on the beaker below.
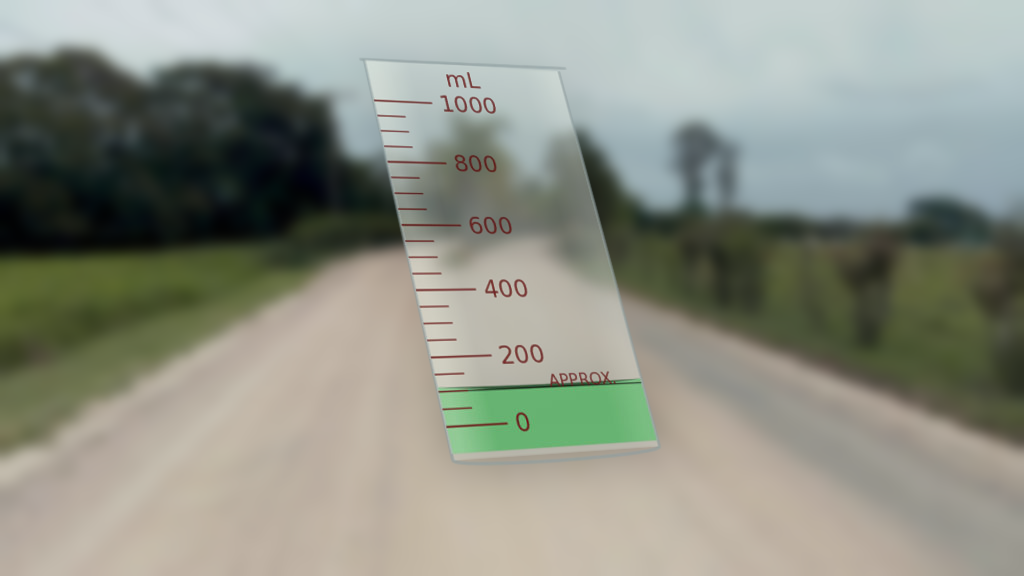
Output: 100 mL
